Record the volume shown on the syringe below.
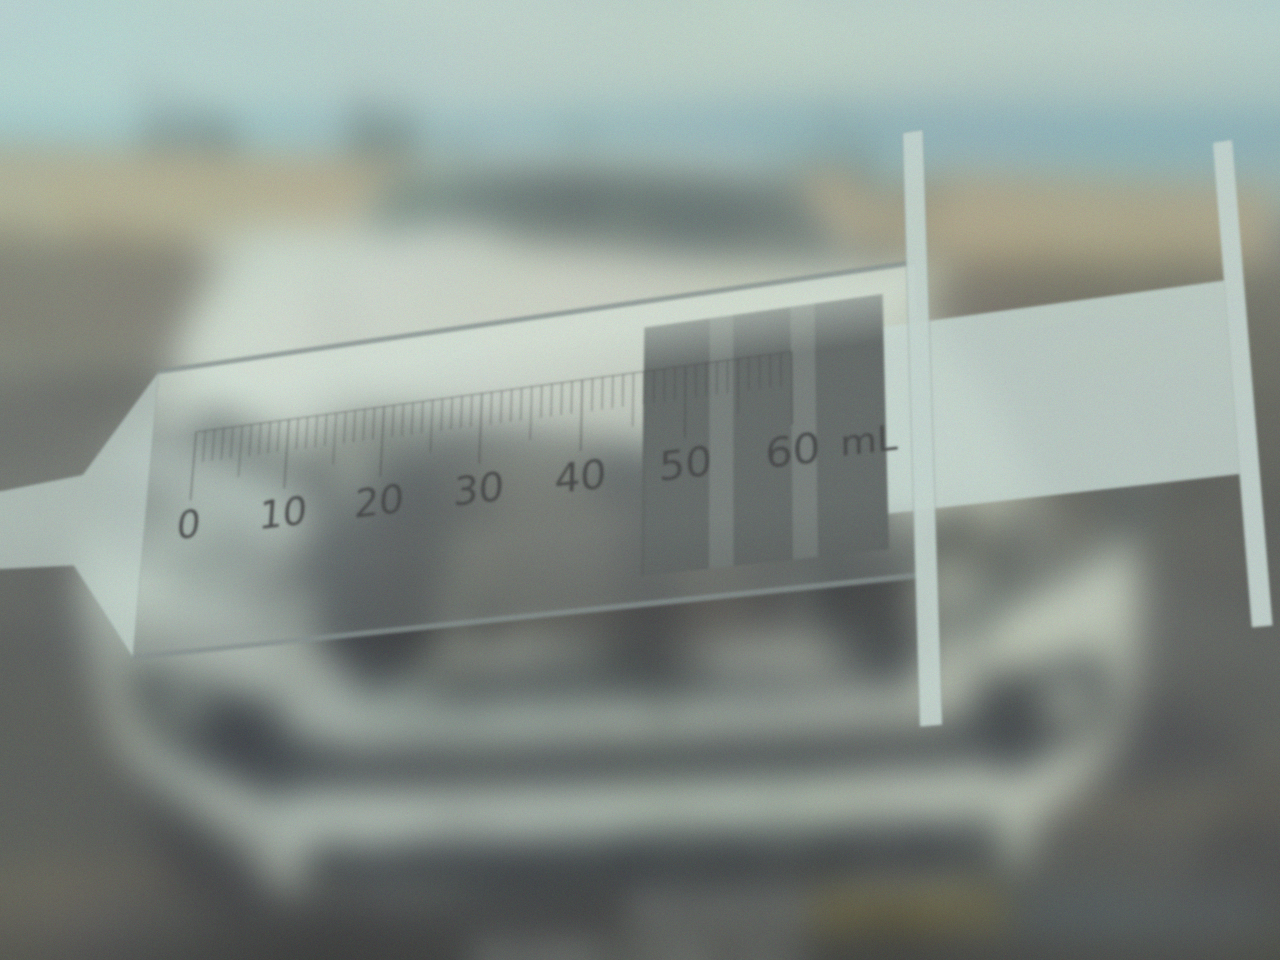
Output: 46 mL
